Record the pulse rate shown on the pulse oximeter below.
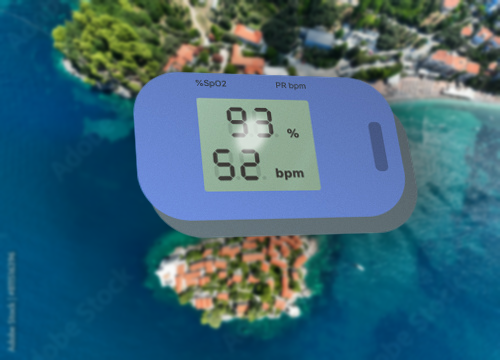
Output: 52 bpm
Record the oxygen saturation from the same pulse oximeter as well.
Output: 93 %
